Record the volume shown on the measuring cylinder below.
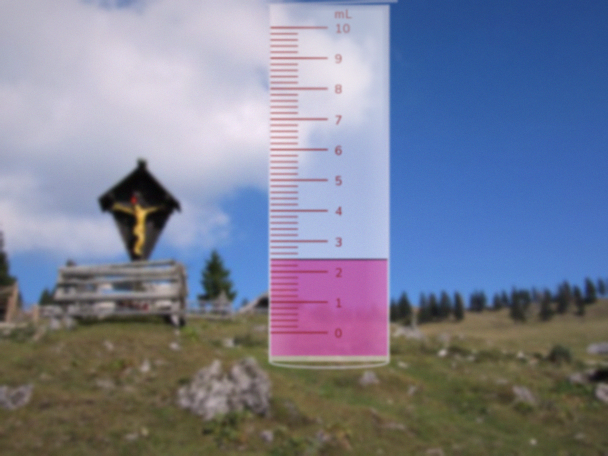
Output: 2.4 mL
